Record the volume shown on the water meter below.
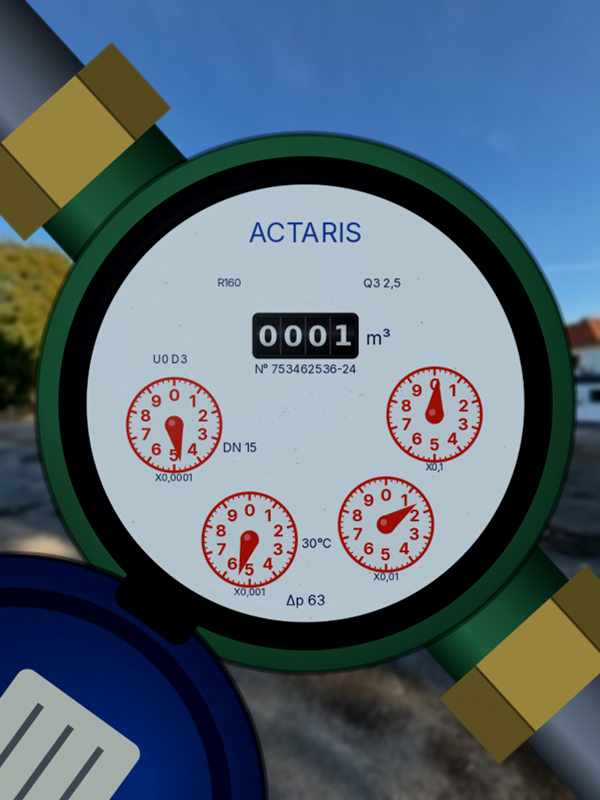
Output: 1.0154 m³
